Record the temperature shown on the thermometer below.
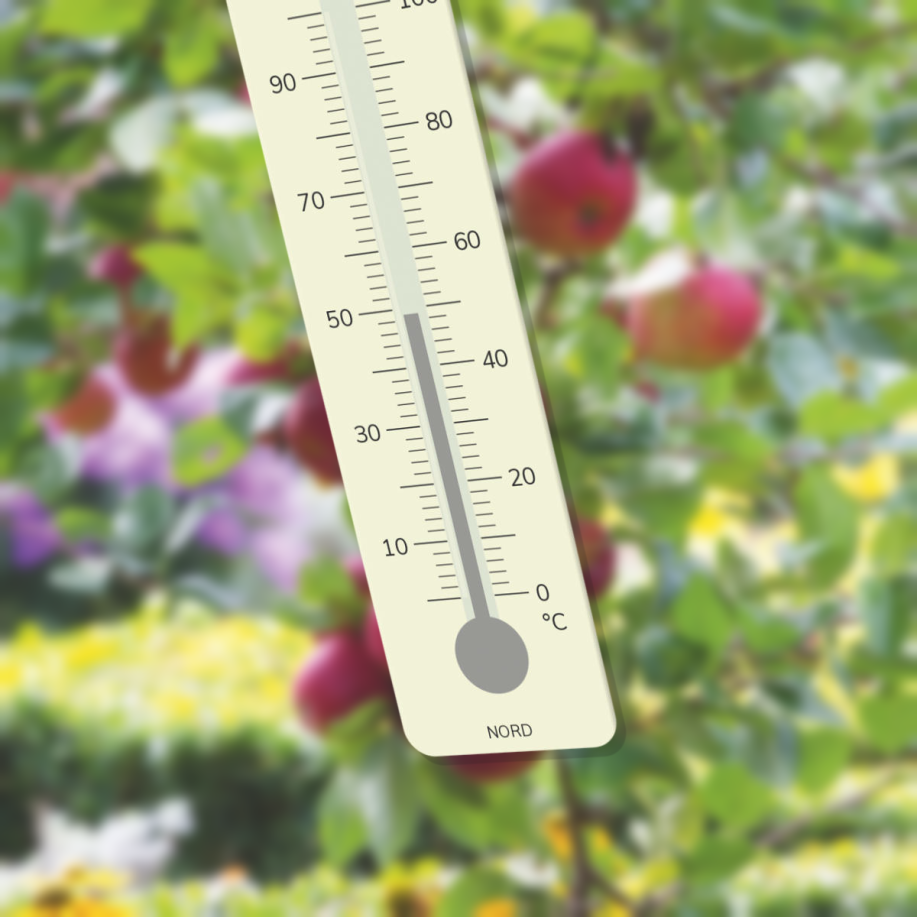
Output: 49 °C
